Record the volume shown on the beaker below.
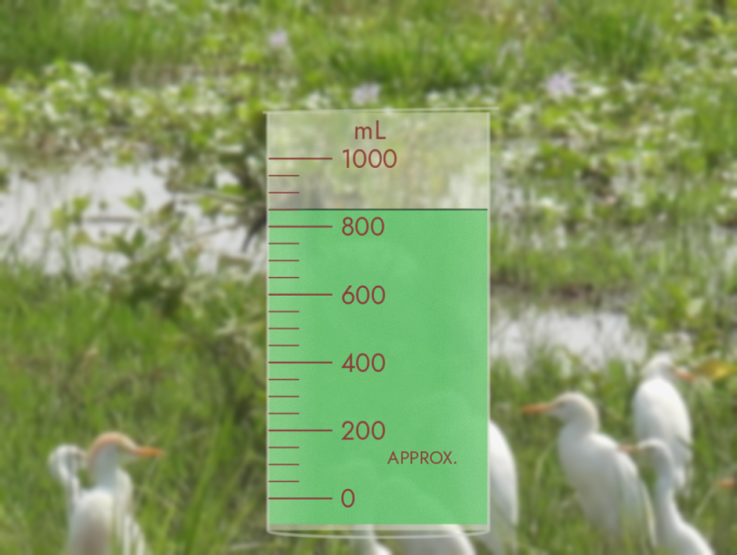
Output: 850 mL
